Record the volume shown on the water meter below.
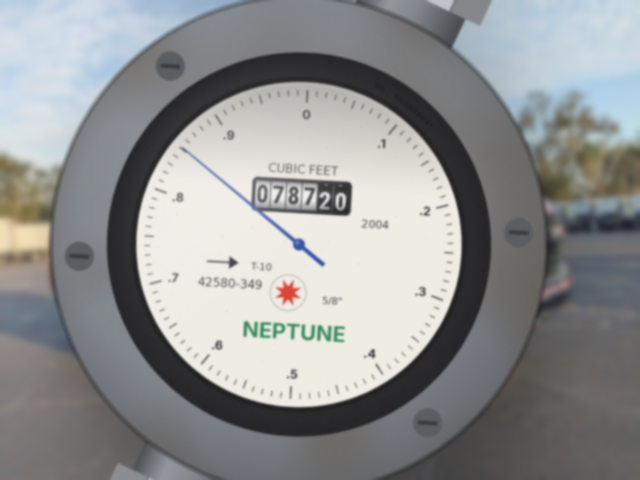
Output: 78719.85 ft³
